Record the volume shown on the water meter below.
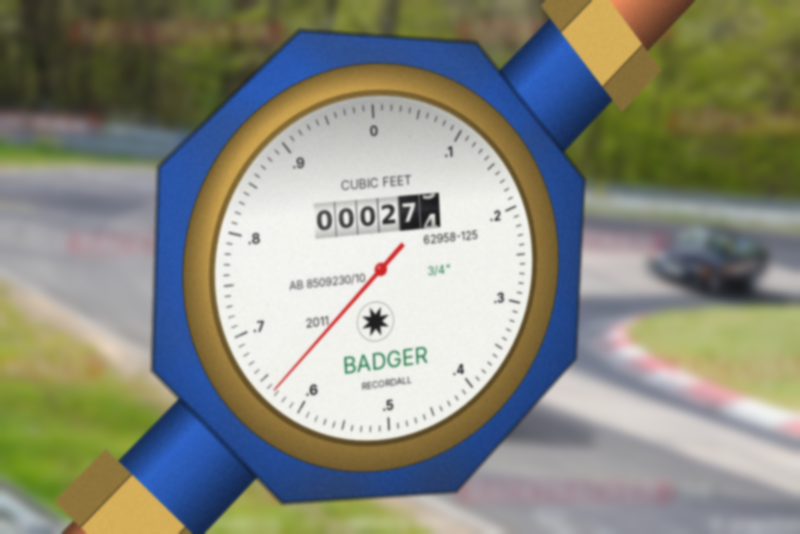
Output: 273.63 ft³
